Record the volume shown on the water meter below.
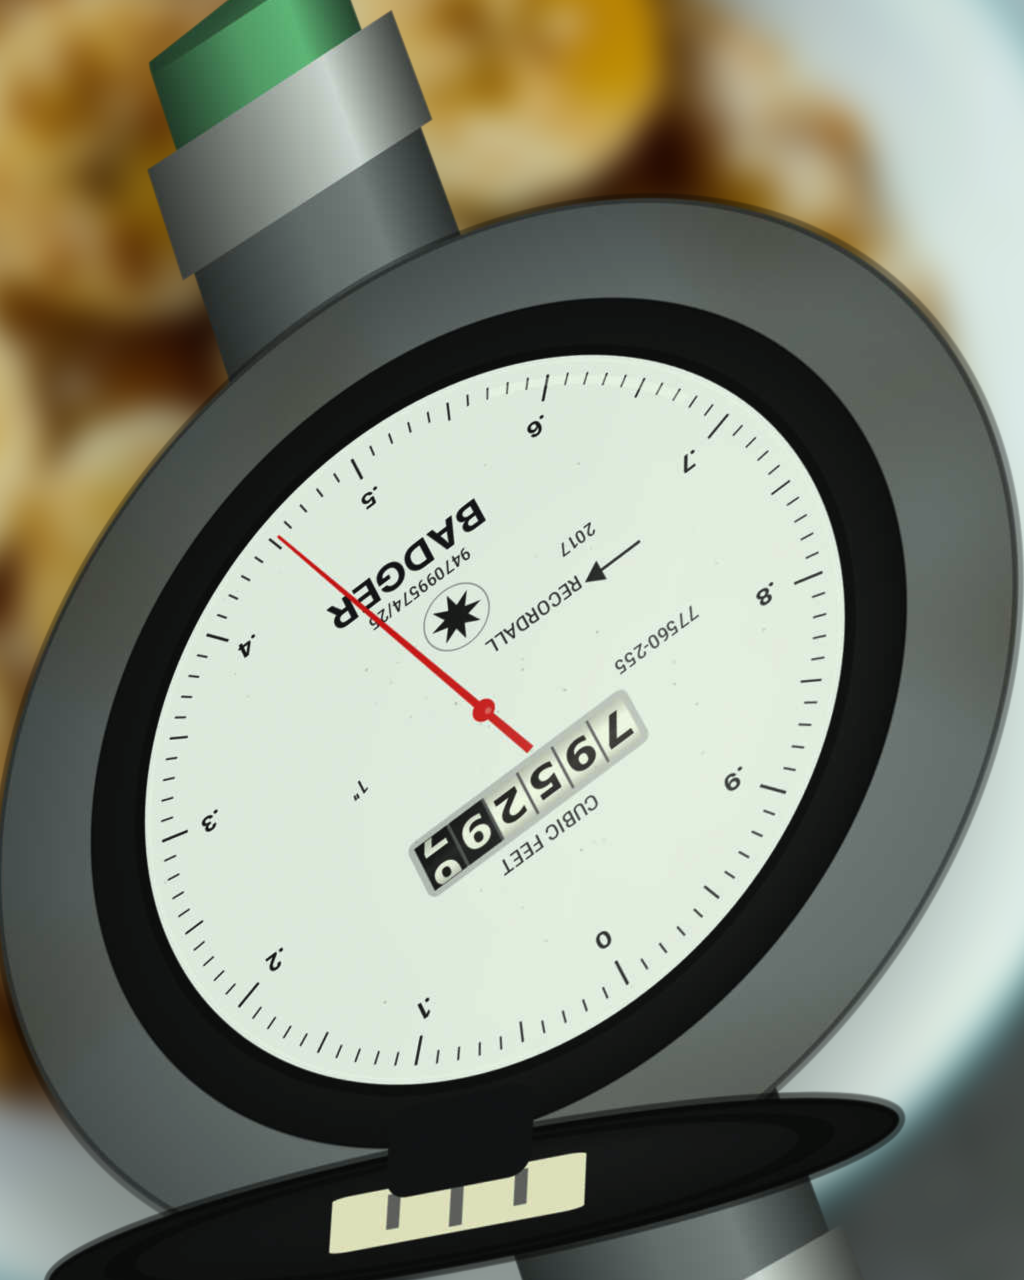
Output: 795296.45 ft³
